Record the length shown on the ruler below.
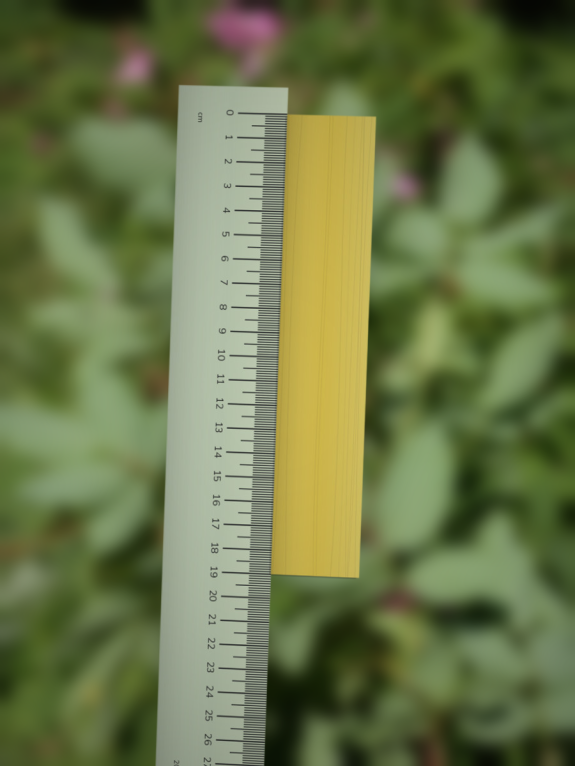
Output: 19 cm
